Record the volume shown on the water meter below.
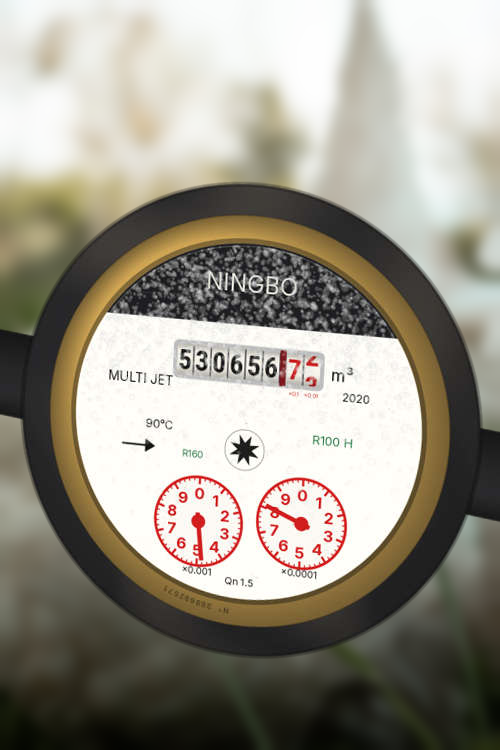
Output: 530656.7248 m³
